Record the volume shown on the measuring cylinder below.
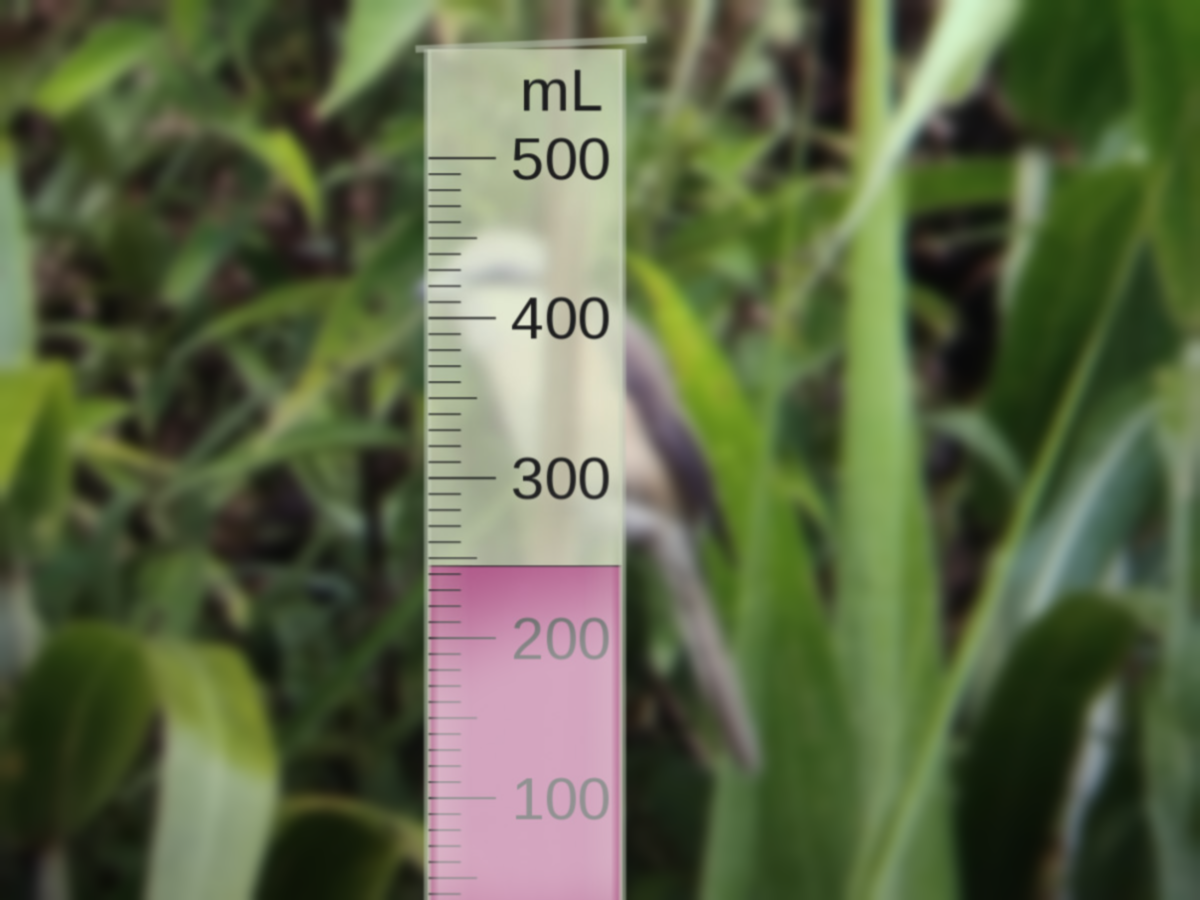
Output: 245 mL
